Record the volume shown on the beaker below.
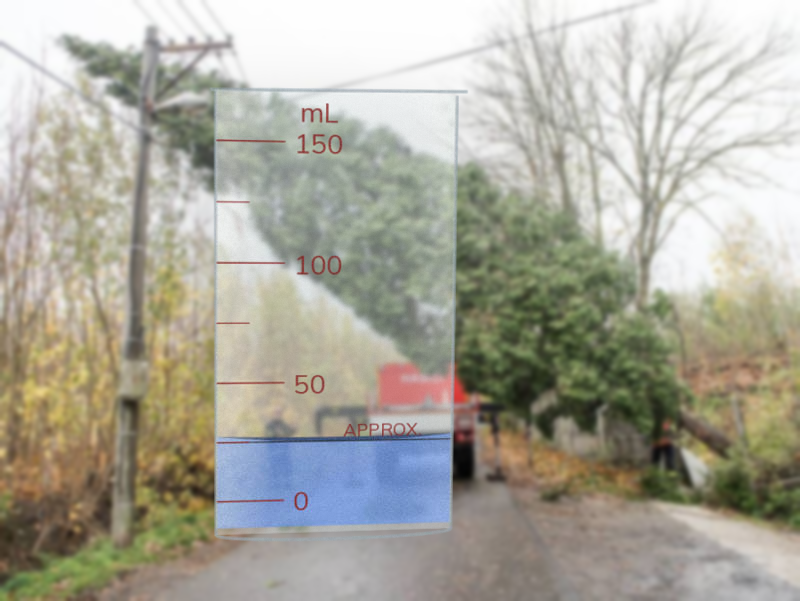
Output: 25 mL
